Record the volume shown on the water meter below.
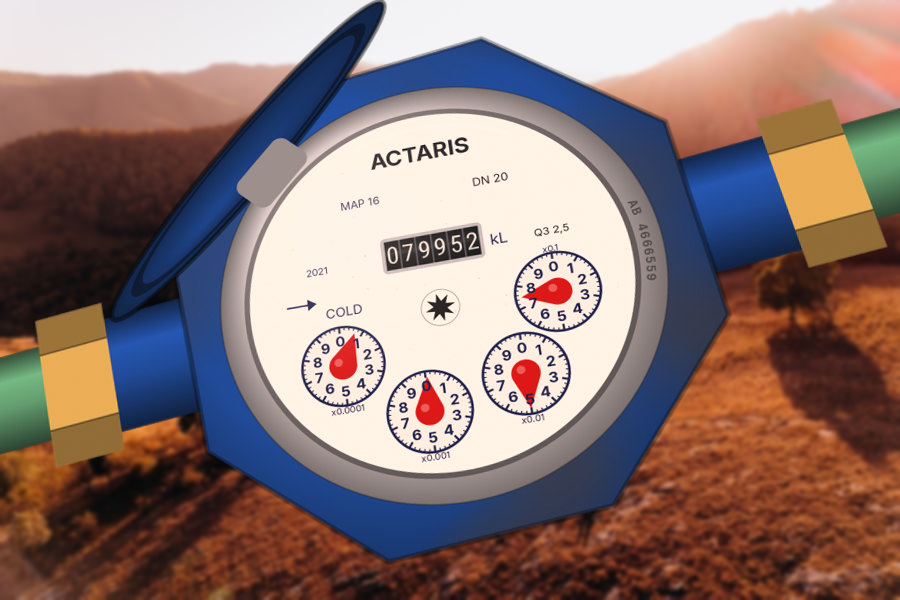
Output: 79952.7500 kL
